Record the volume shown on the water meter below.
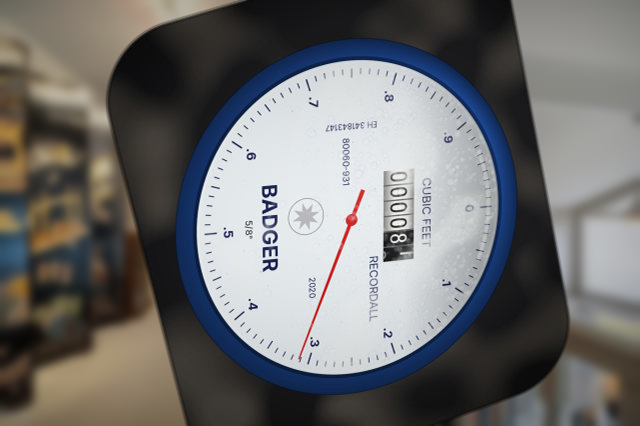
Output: 81.31 ft³
